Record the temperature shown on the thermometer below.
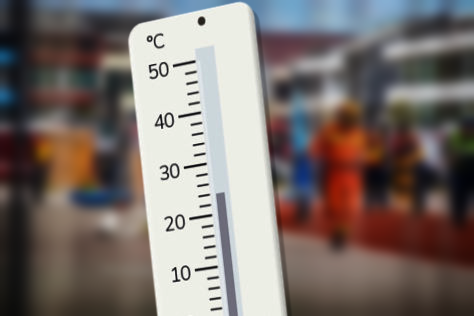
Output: 24 °C
